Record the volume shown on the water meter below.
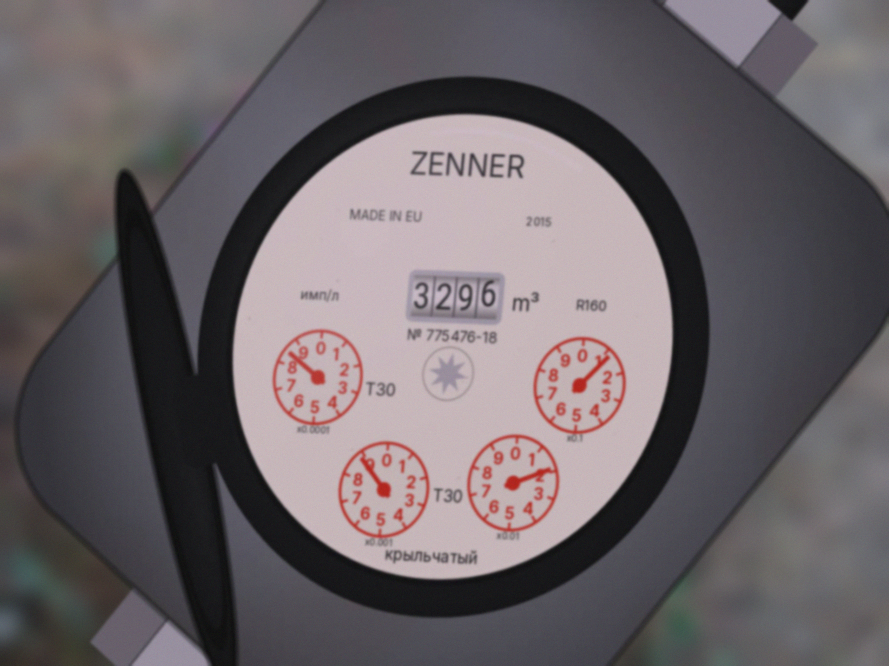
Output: 3296.1188 m³
